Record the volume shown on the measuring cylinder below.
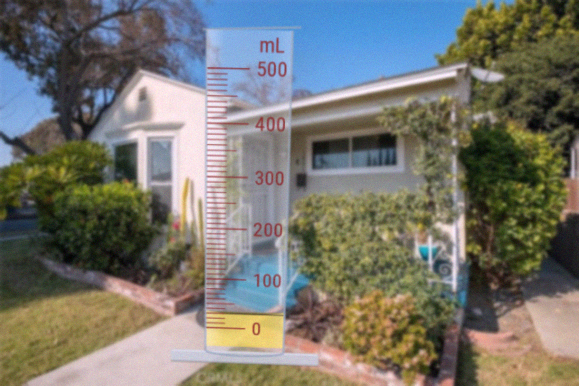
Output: 30 mL
